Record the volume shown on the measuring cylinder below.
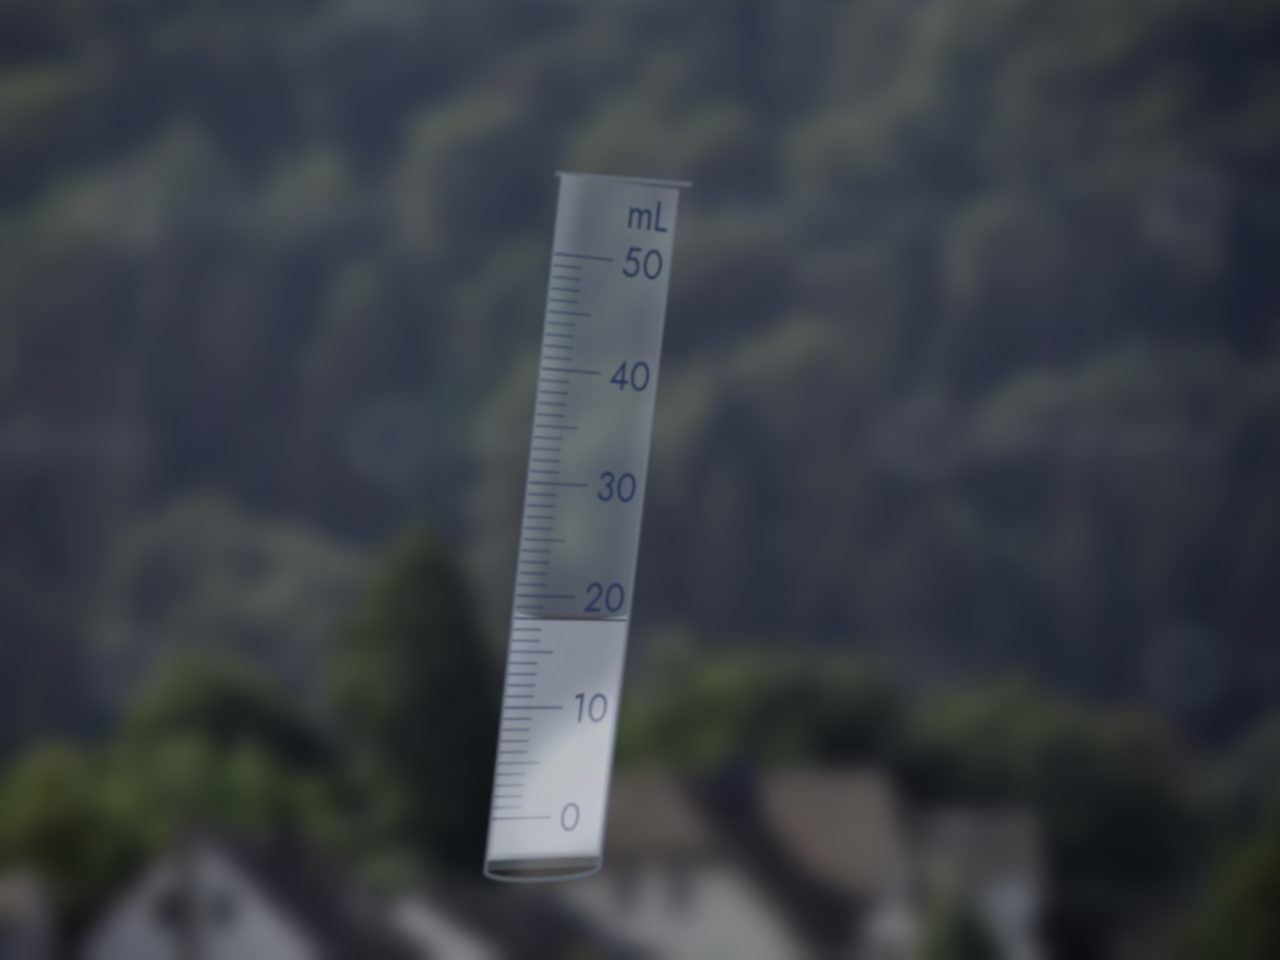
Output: 18 mL
